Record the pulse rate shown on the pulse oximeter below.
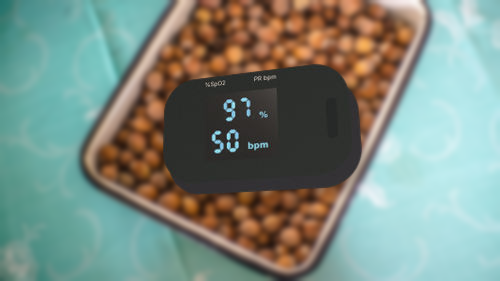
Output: 50 bpm
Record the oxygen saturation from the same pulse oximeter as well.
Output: 97 %
